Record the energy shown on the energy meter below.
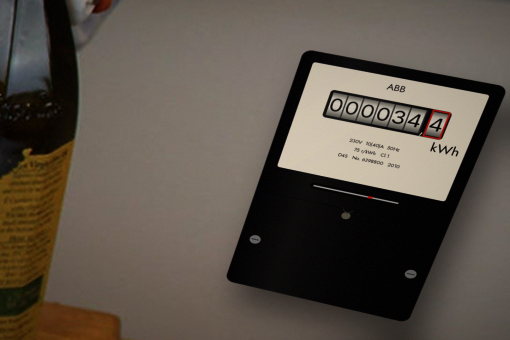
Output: 34.4 kWh
